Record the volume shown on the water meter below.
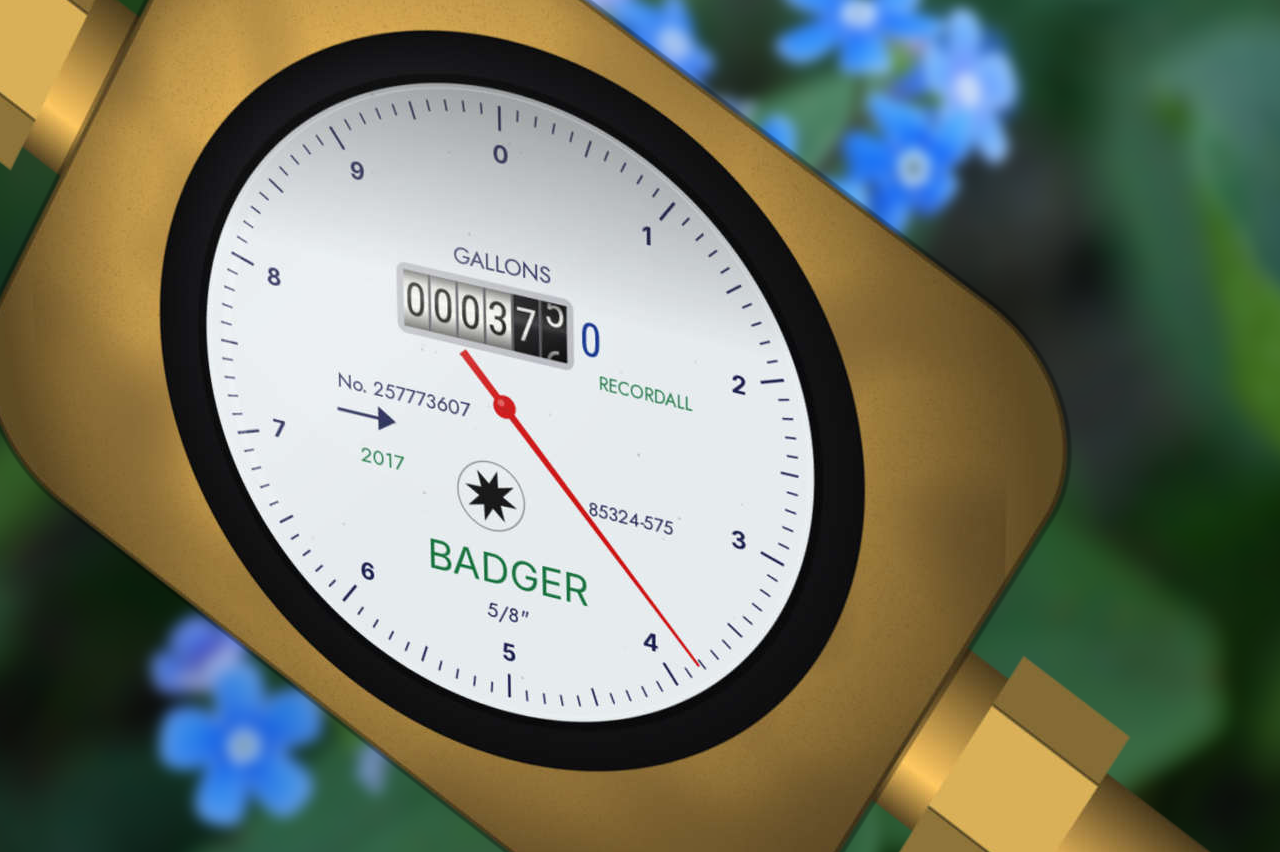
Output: 3753.8 gal
